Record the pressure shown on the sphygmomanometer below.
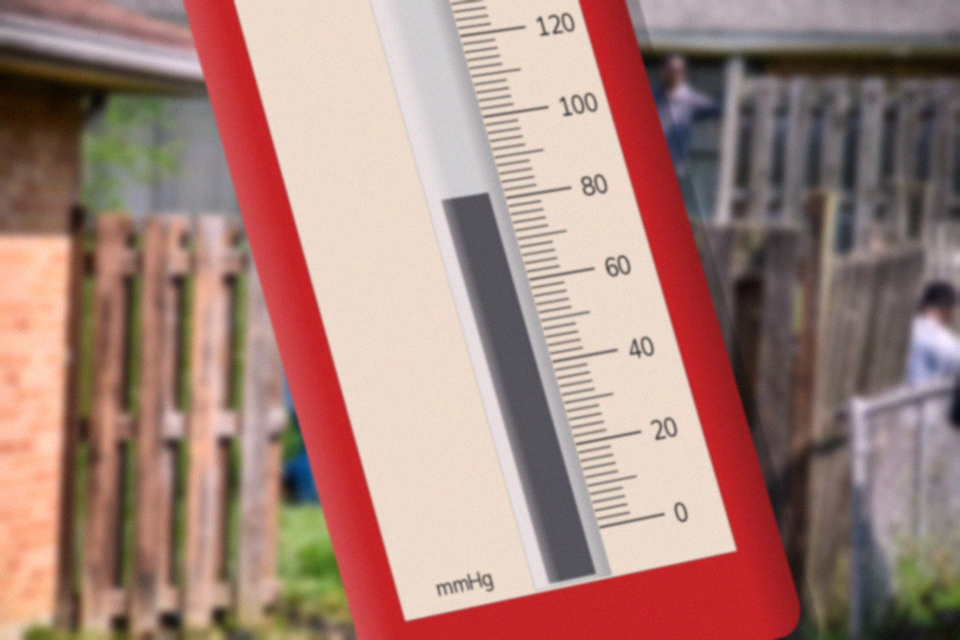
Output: 82 mmHg
